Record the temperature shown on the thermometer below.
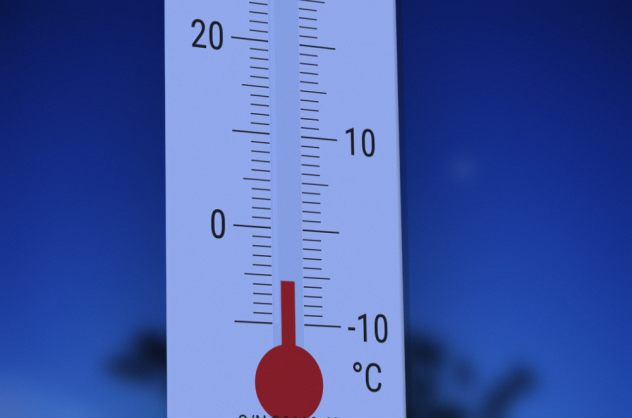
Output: -5.5 °C
